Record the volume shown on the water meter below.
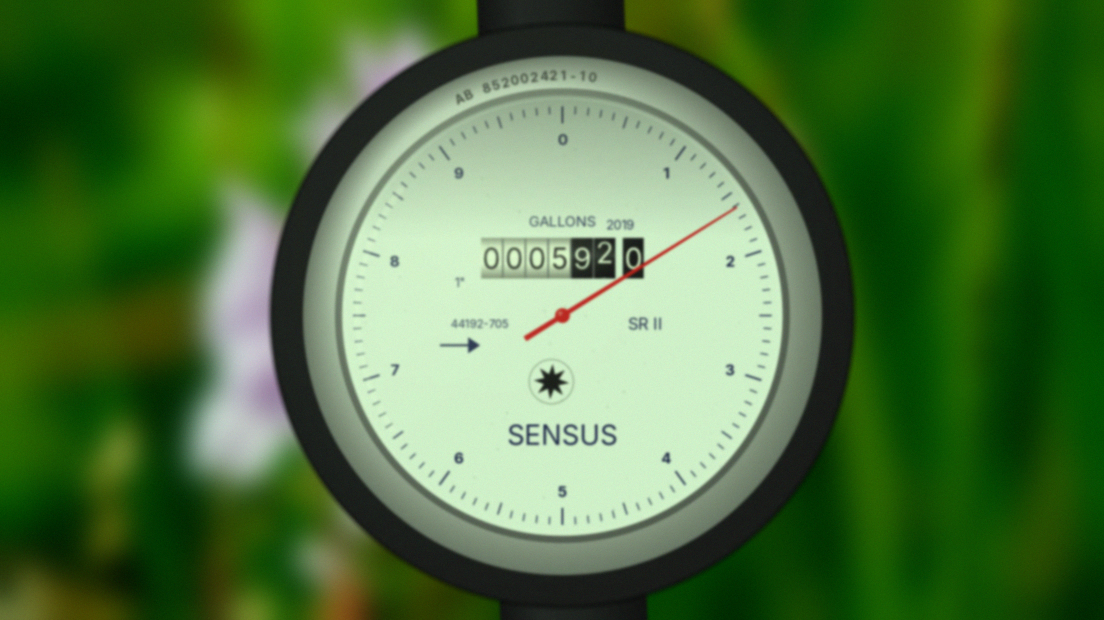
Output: 5921.6 gal
